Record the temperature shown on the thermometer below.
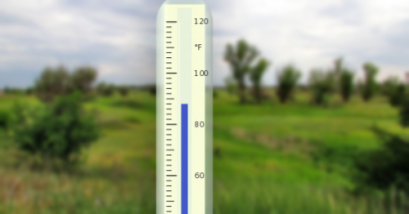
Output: 88 °F
